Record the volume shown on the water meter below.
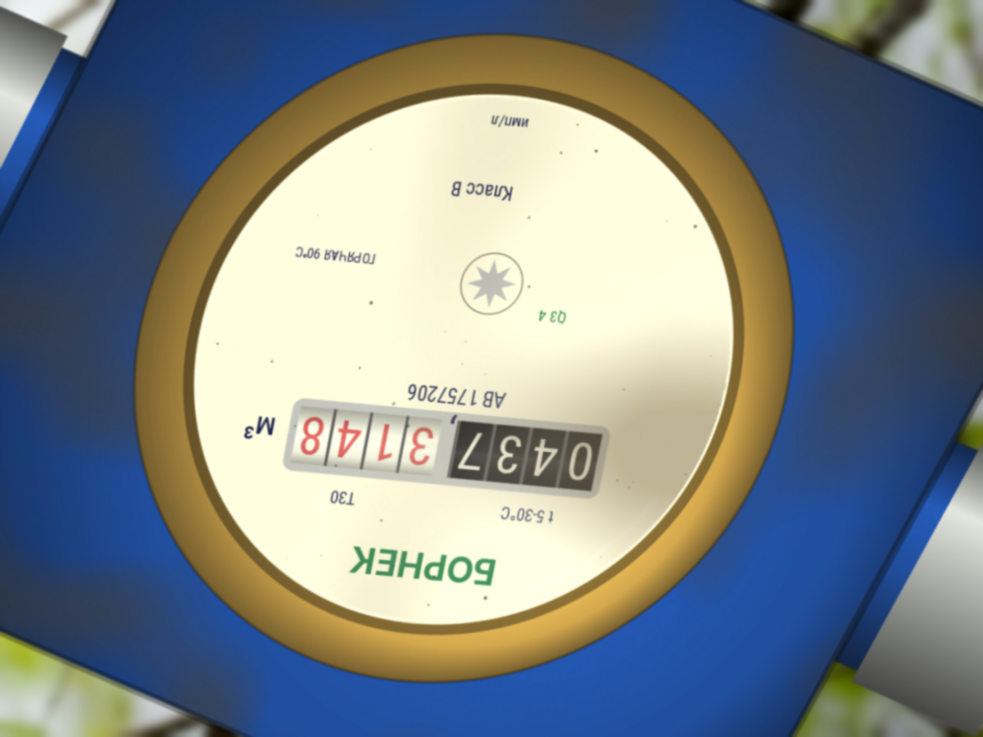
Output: 437.3148 m³
